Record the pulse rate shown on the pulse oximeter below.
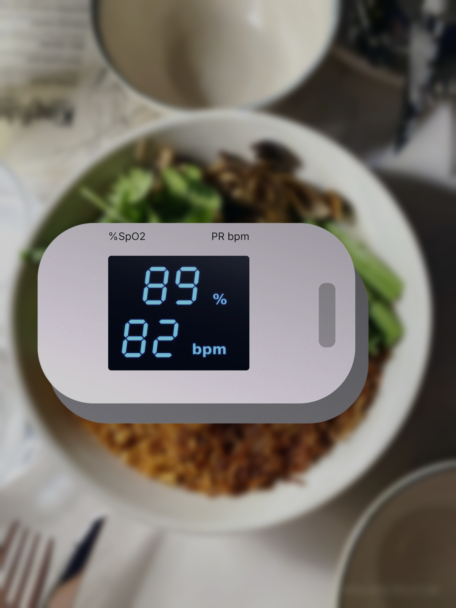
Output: 82 bpm
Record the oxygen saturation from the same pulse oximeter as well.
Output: 89 %
